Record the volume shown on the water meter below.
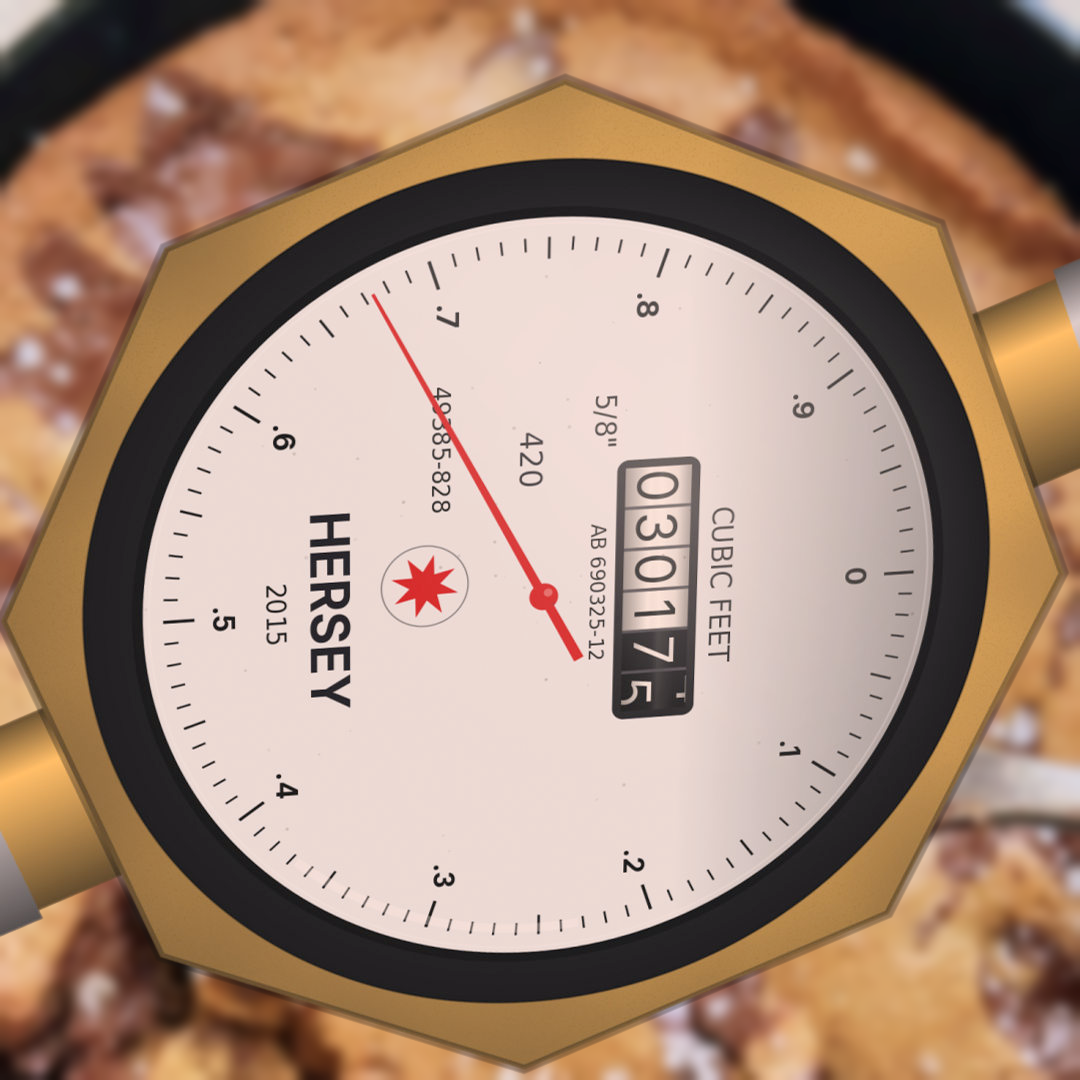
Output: 30174.67 ft³
